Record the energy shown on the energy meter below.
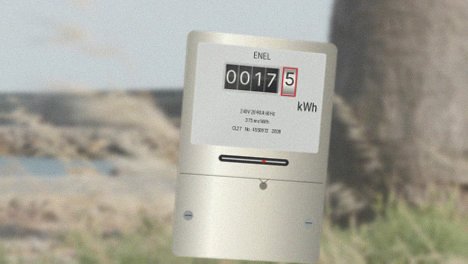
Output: 17.5 kWh
